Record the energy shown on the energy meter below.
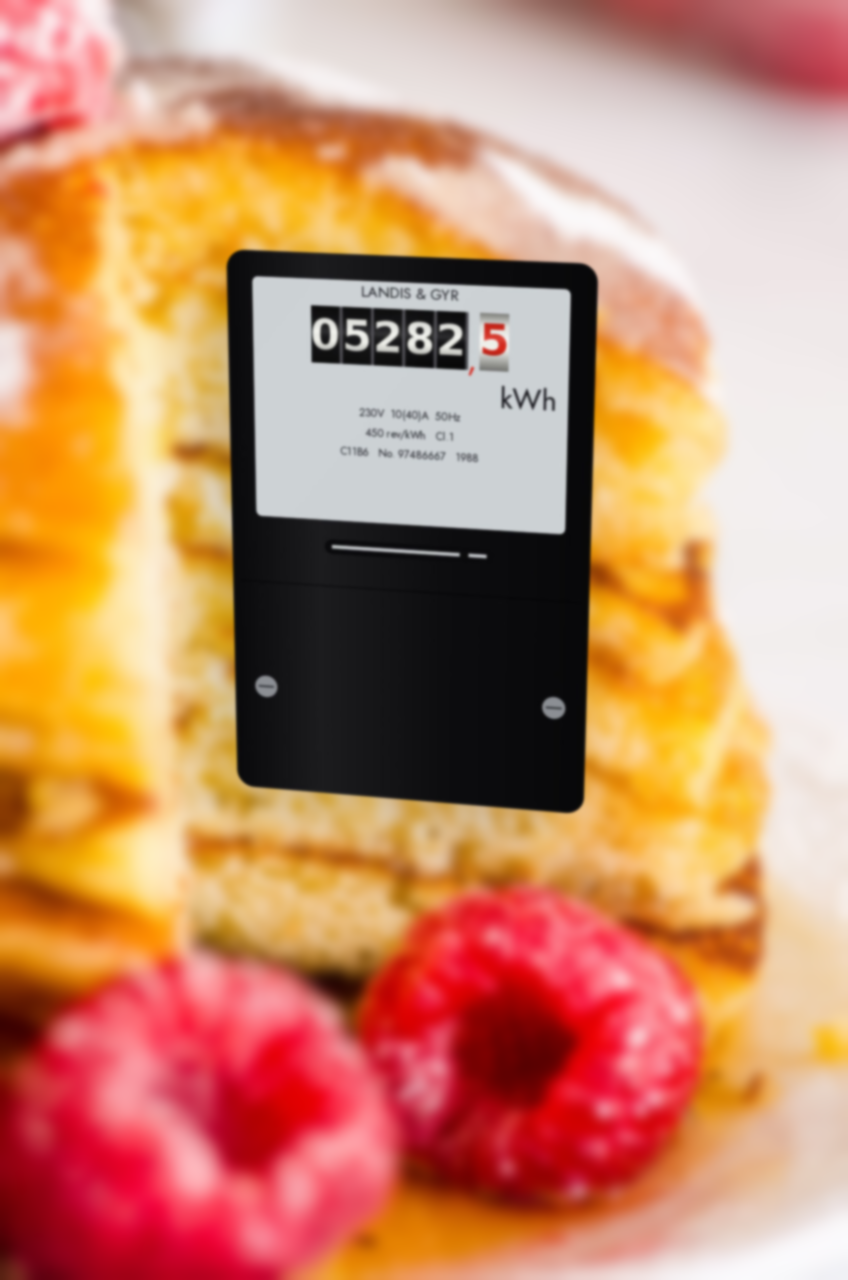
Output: 5282.5 kWh
